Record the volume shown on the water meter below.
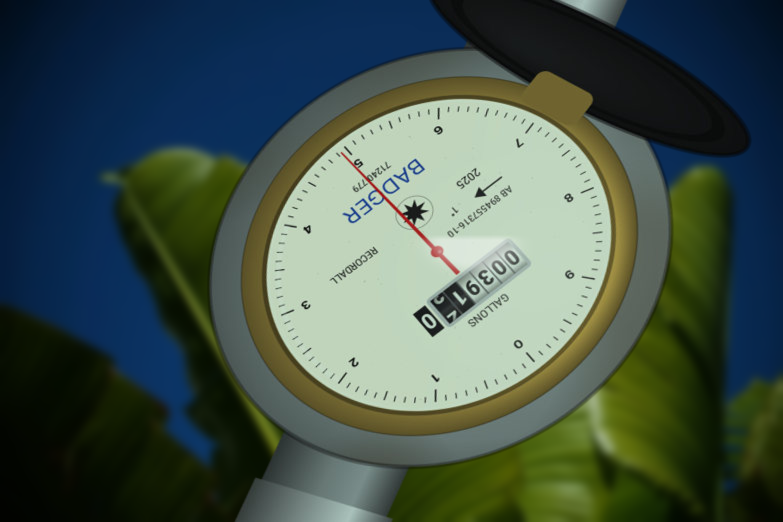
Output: 39124.9 gal
